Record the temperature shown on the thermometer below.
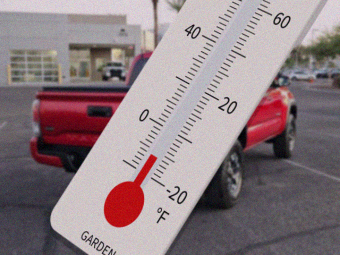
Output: -12 °F
